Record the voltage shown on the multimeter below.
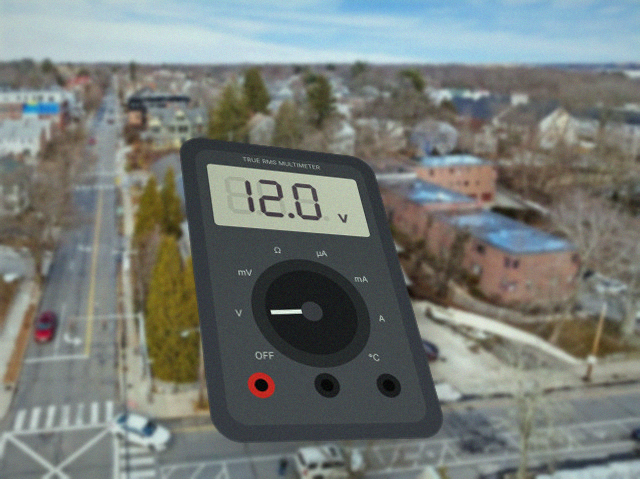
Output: 12.0 V
